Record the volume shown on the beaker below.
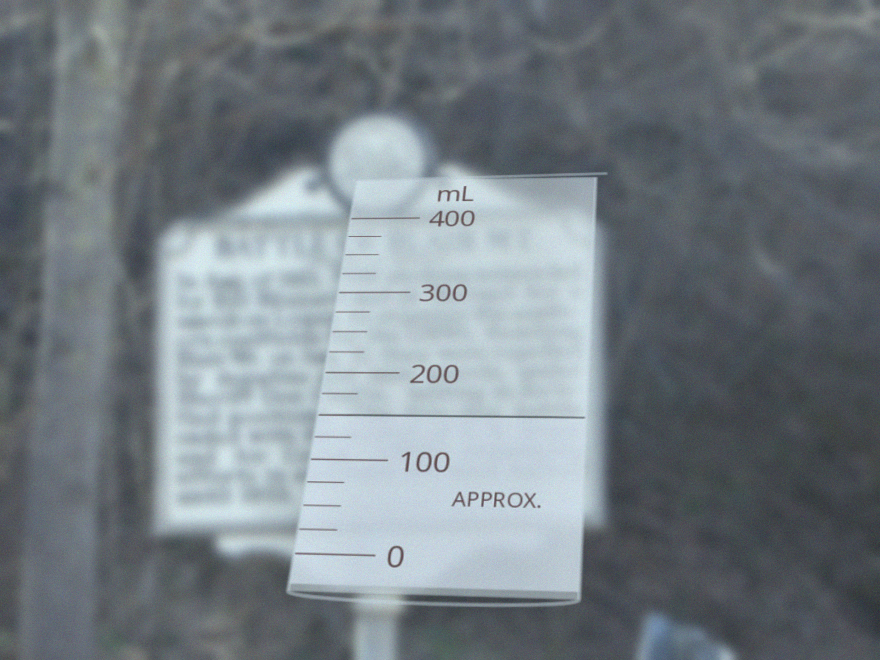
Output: 150 mL
